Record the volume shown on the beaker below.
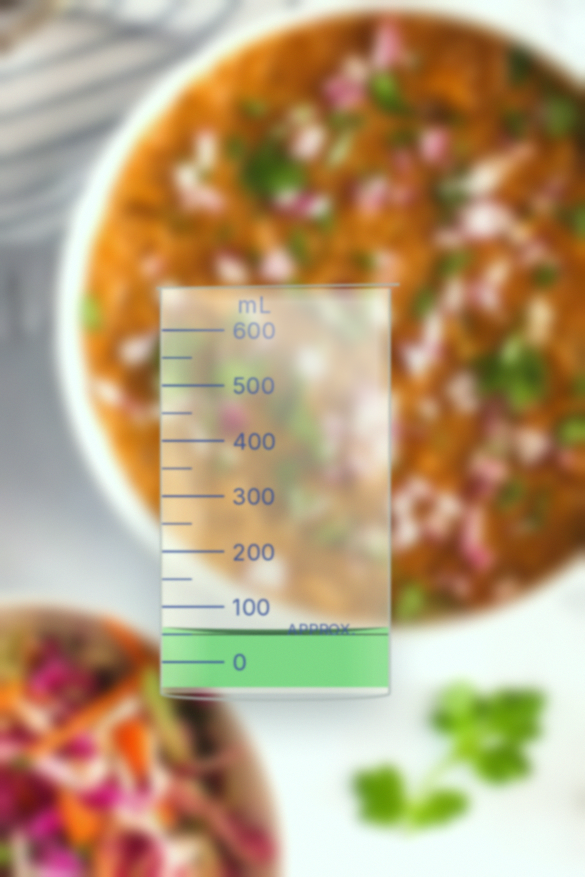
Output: 50 mL
